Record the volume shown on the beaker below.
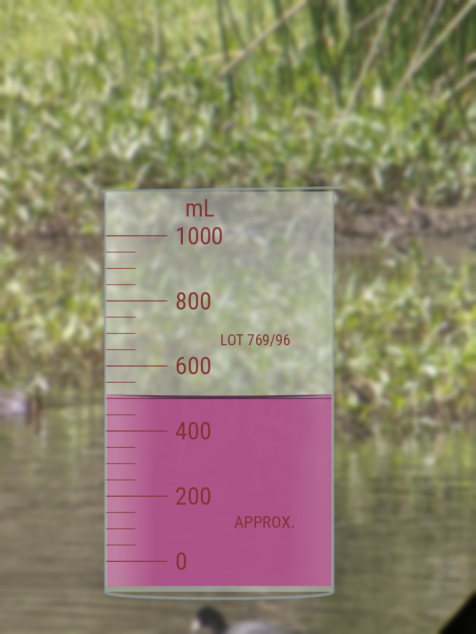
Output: 500 mL
